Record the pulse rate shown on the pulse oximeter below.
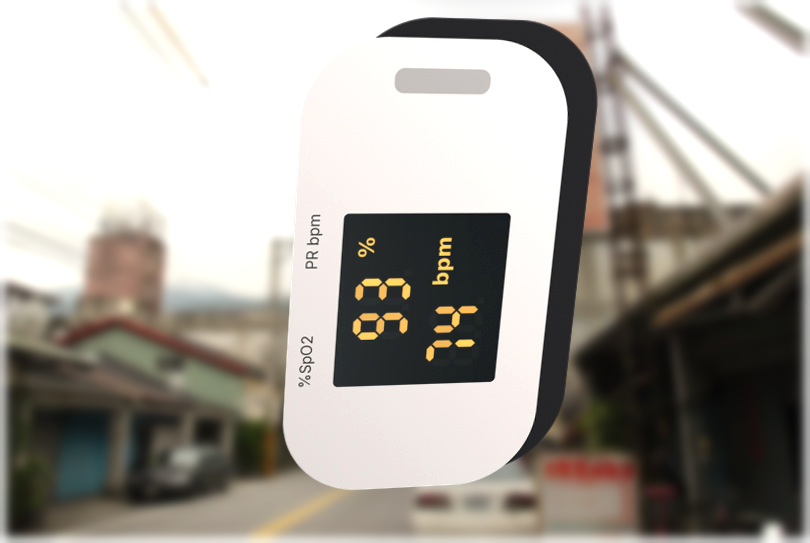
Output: 74 bpm
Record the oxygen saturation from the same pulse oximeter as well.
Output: 93 %
